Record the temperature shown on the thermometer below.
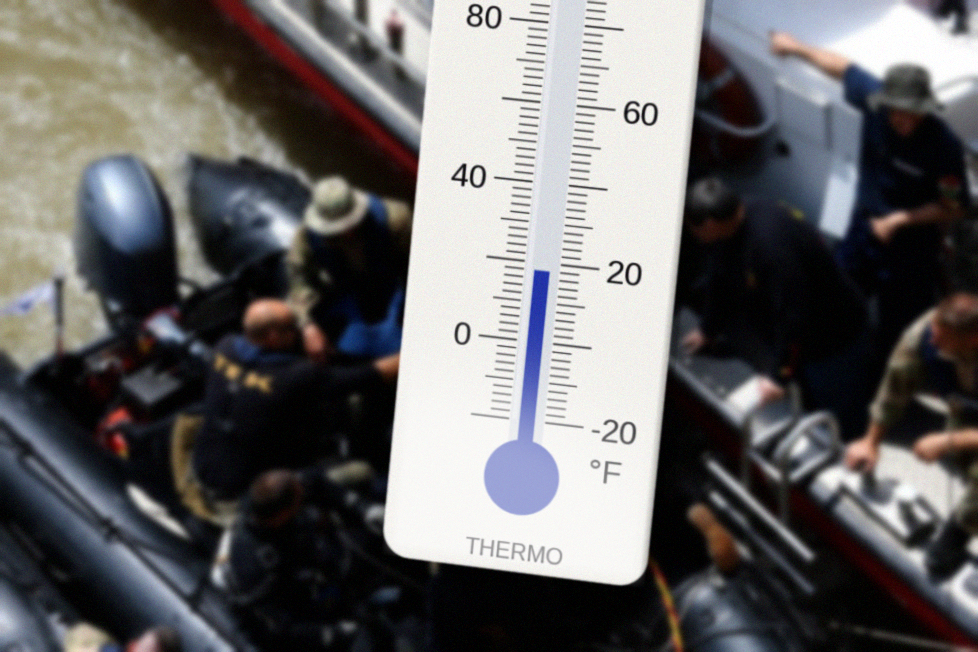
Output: 18 °F
